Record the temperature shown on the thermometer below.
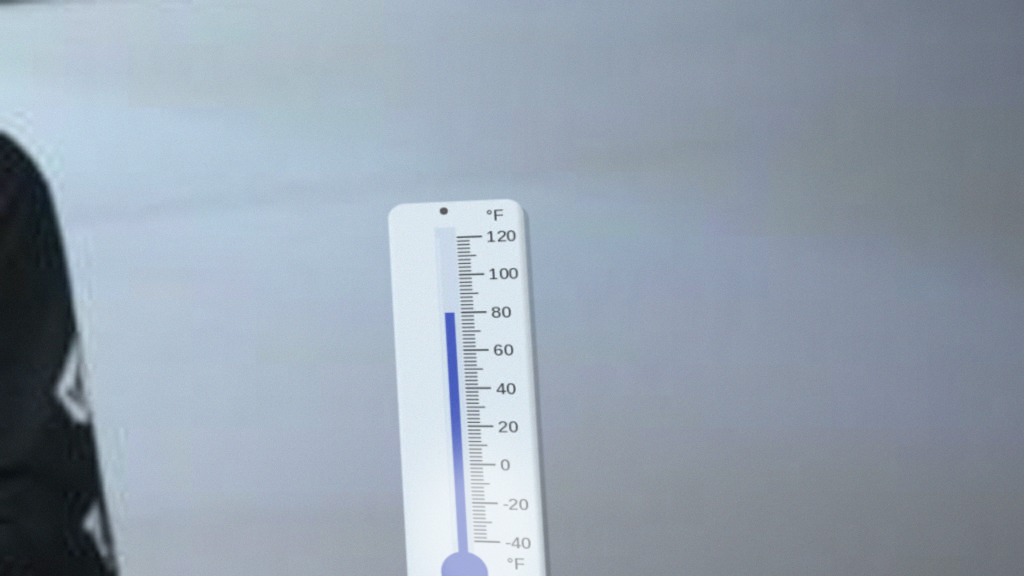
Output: 80 °F
